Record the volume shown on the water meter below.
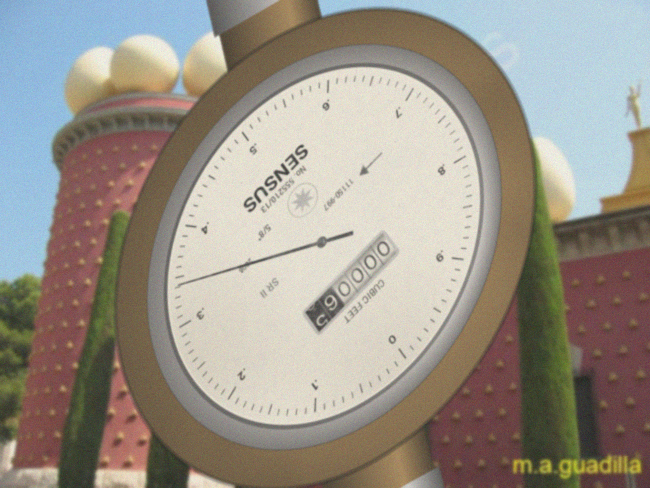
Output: 65.34 ft³
